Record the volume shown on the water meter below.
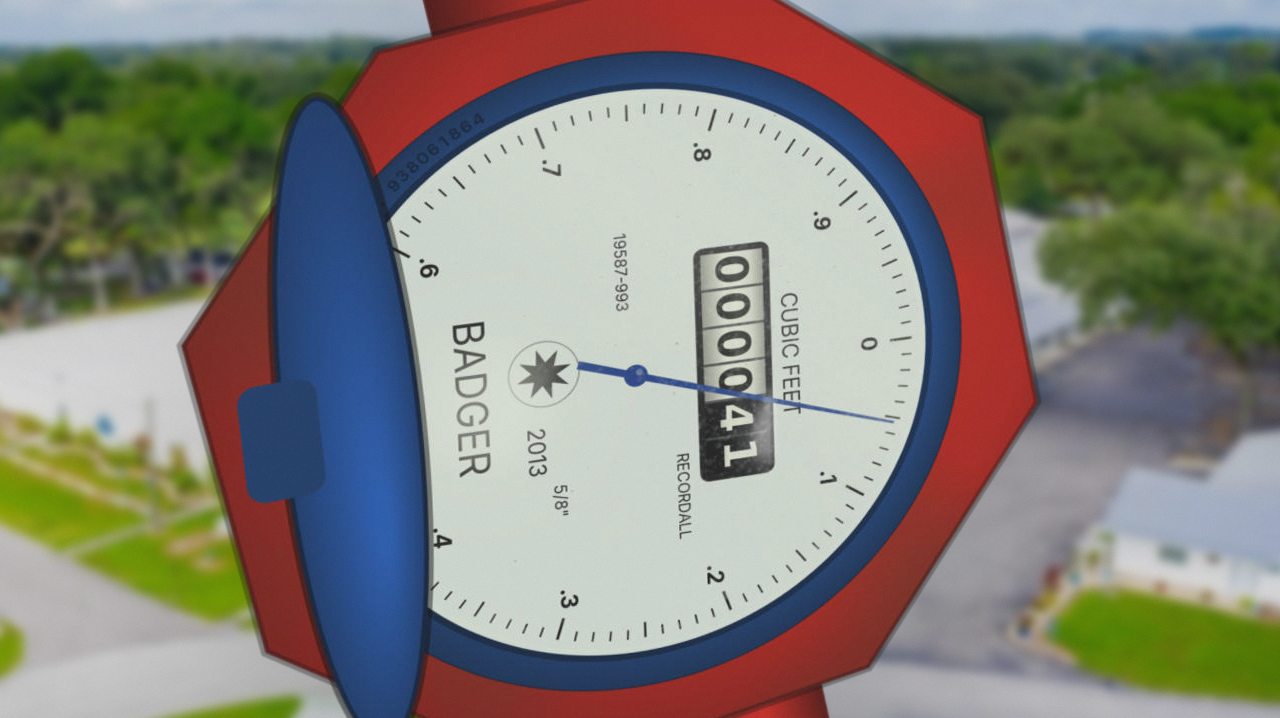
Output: 41.05 ft³
